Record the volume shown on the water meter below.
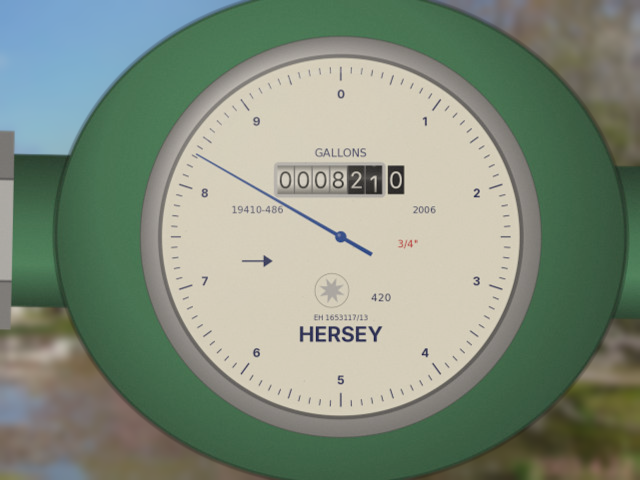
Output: 8208.3 gal
